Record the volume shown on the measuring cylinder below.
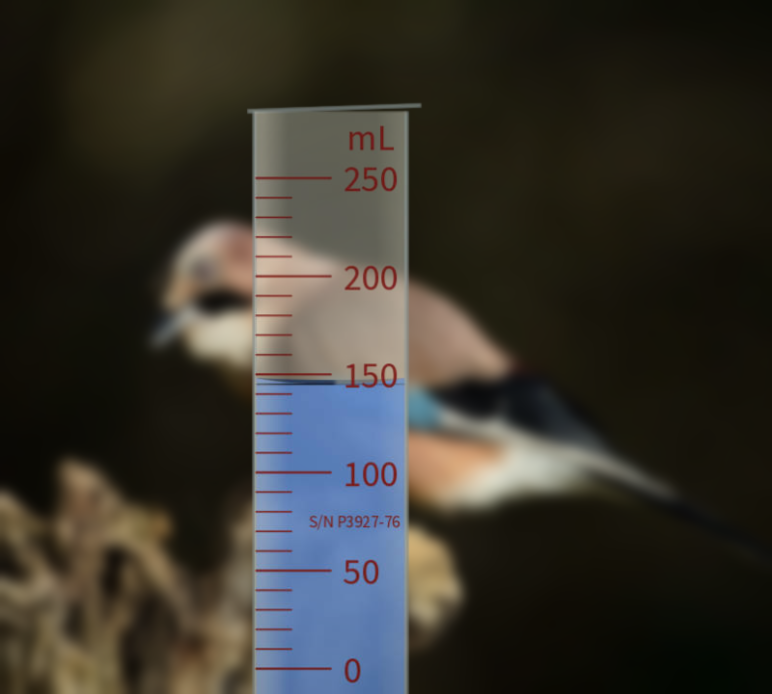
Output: 145 mL
